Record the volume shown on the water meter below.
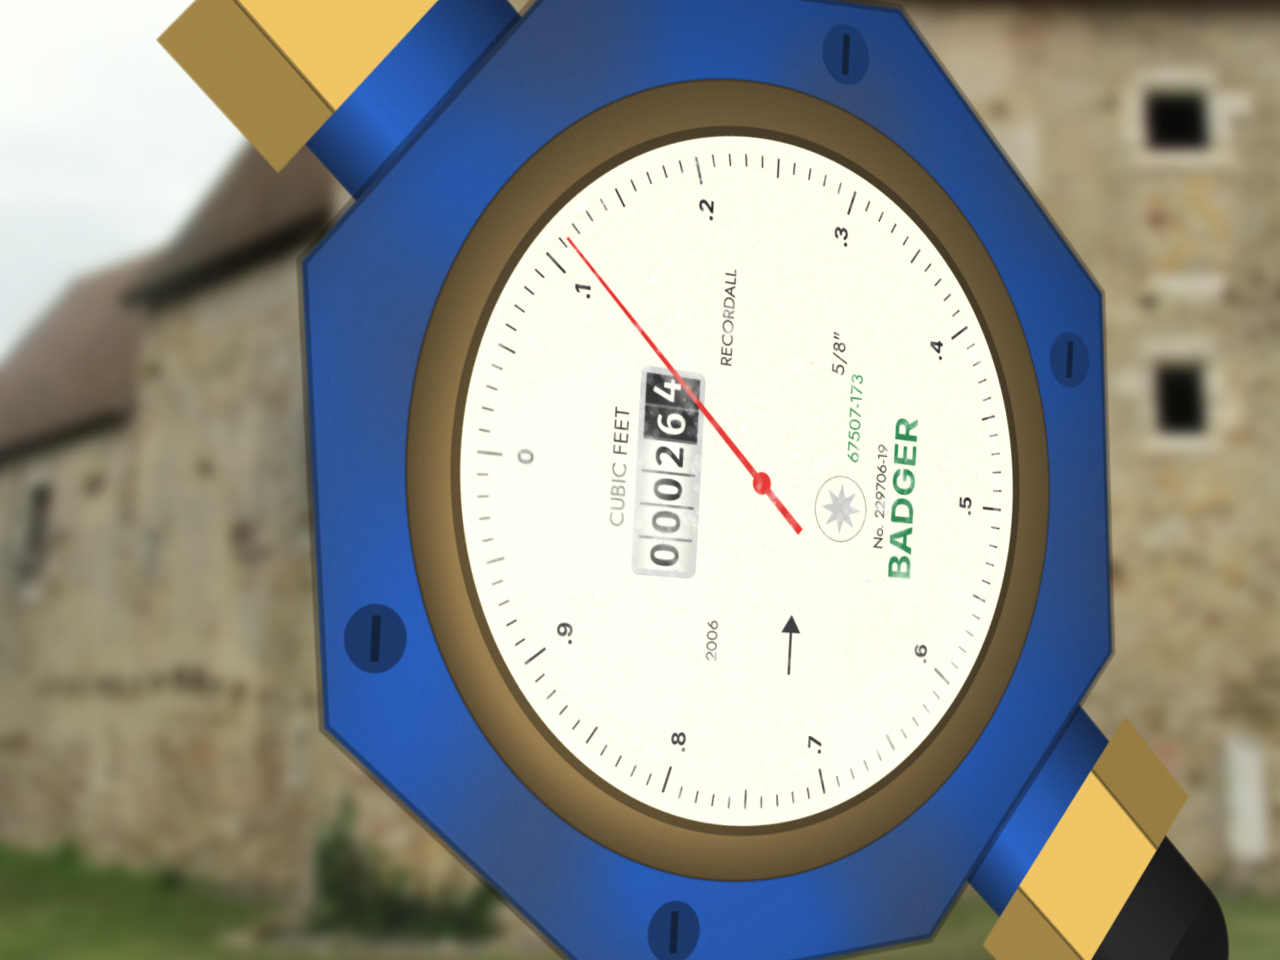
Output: 264.11 ft³
